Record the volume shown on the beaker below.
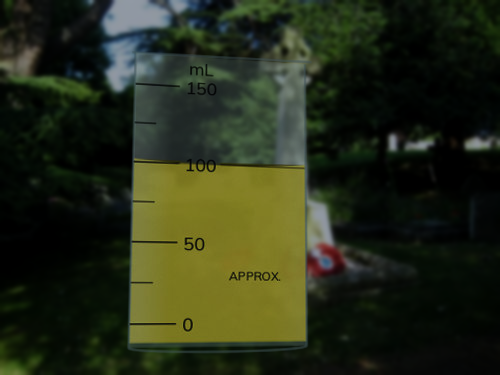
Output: 100 mL
